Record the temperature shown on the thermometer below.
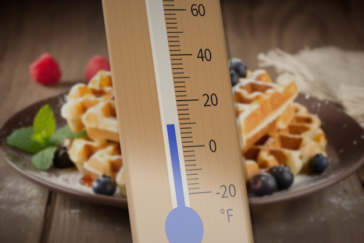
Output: 10 °F
